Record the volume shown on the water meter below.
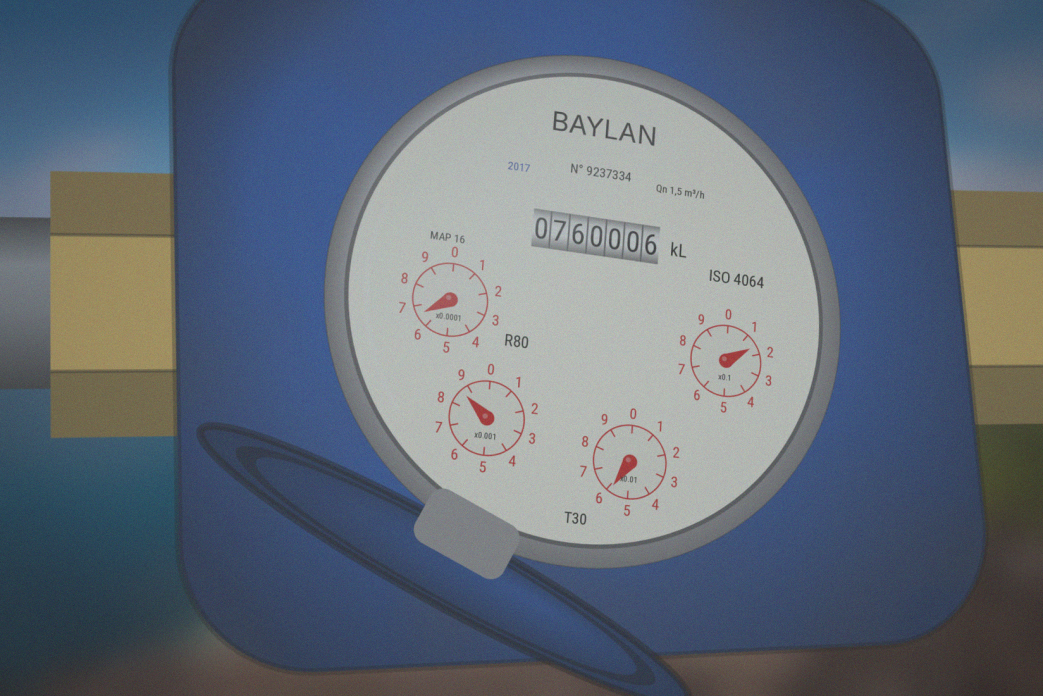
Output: 760006.1586 kL
